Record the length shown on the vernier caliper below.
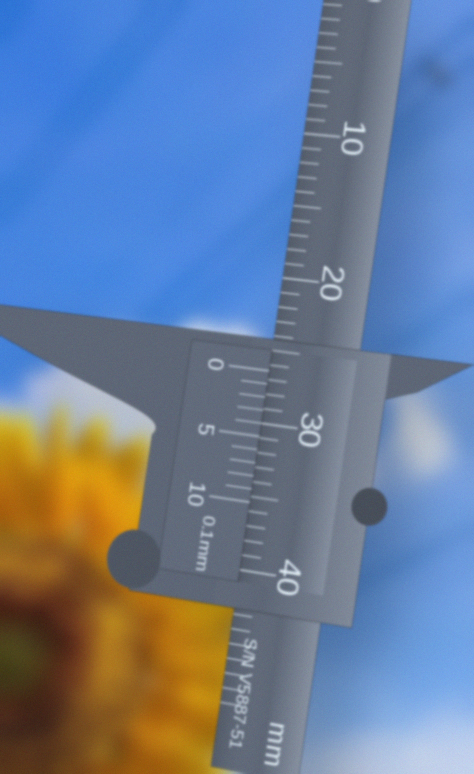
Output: 26.4 mm
